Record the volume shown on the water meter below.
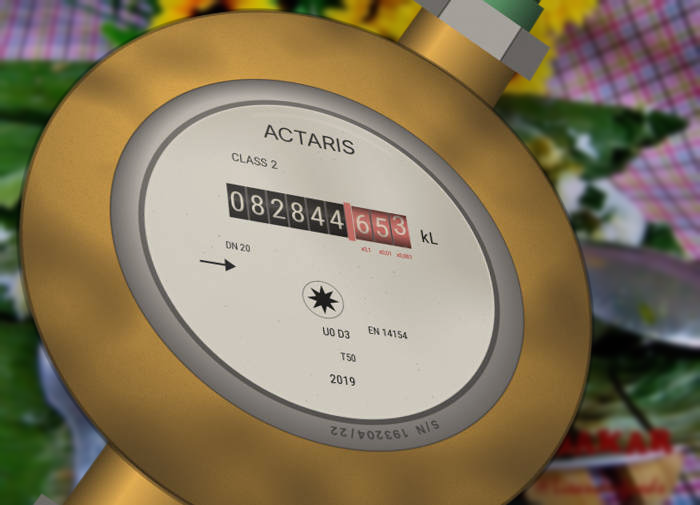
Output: 82844.653 kL
